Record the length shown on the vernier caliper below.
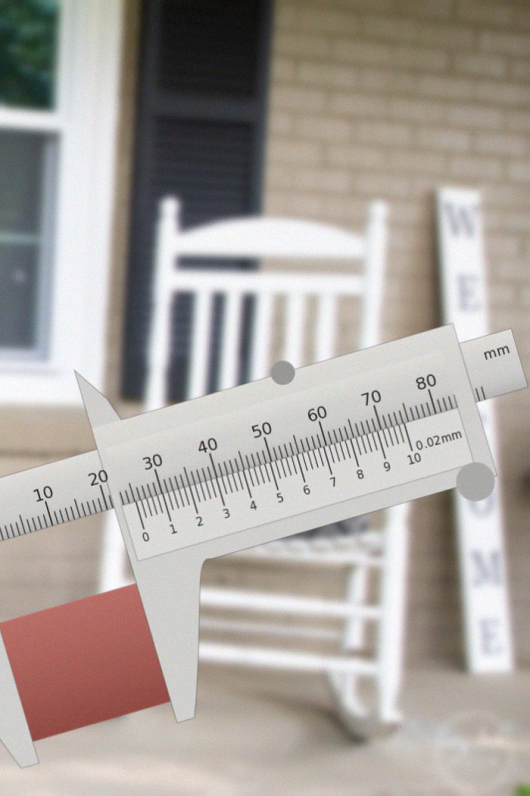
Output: 25.2 mm
